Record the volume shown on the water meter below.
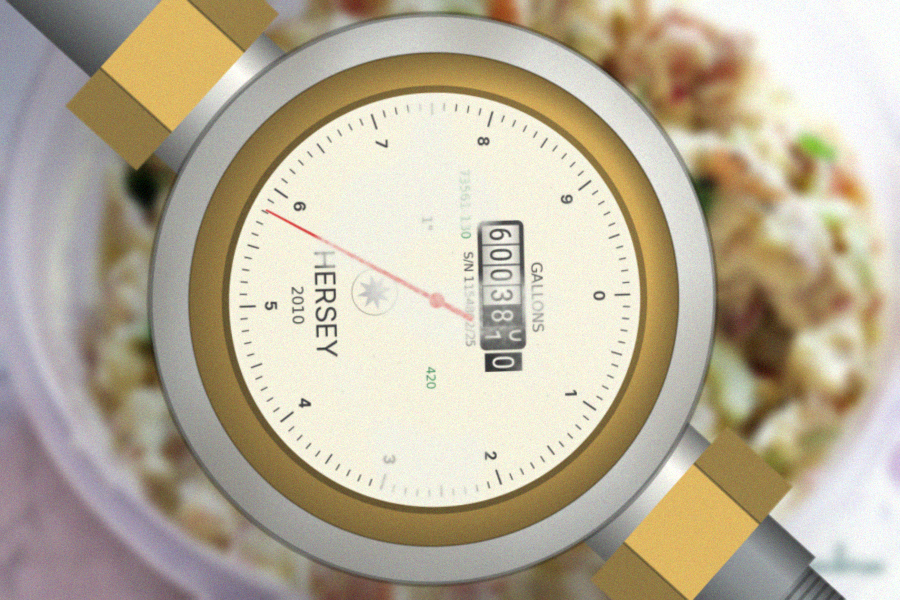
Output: 6003805.8 gal
